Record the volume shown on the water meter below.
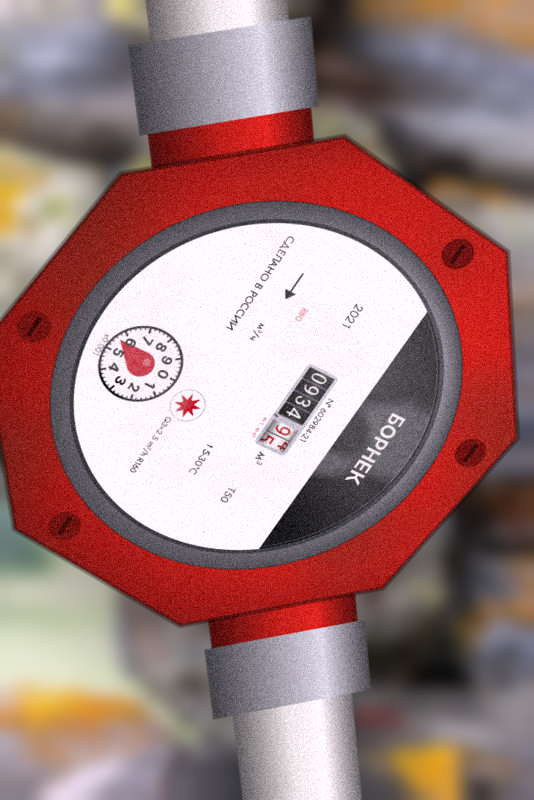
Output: 934.945 m³
